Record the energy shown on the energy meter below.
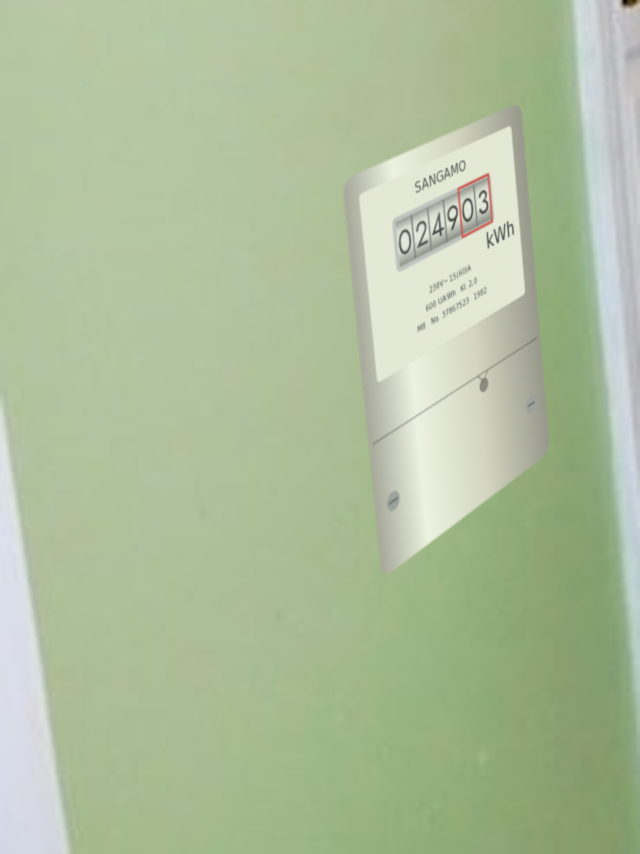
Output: 249.03 kWh
